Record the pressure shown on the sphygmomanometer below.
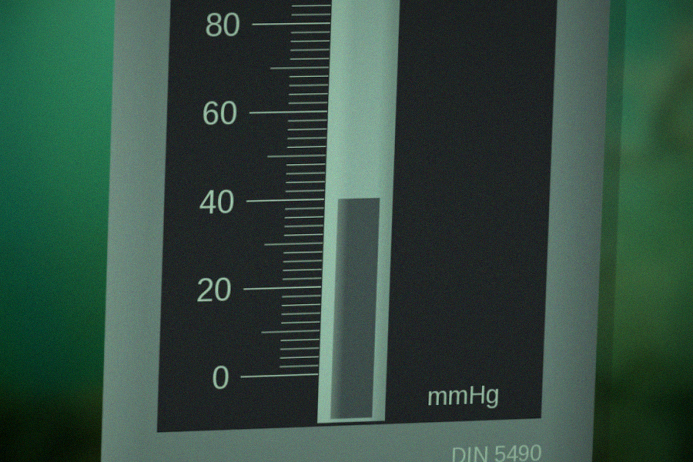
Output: 40 mmHg
